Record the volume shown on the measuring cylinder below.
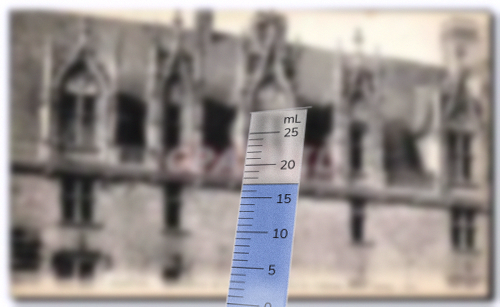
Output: 17 mL
